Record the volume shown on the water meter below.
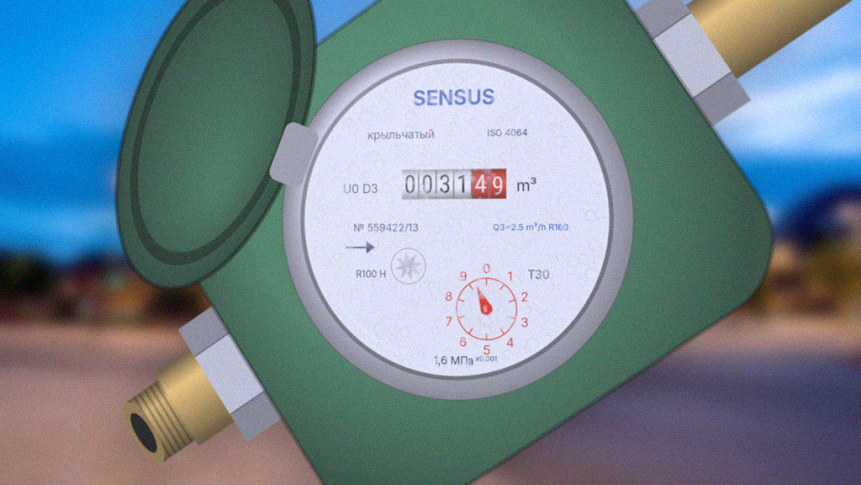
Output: 31.489 m³
